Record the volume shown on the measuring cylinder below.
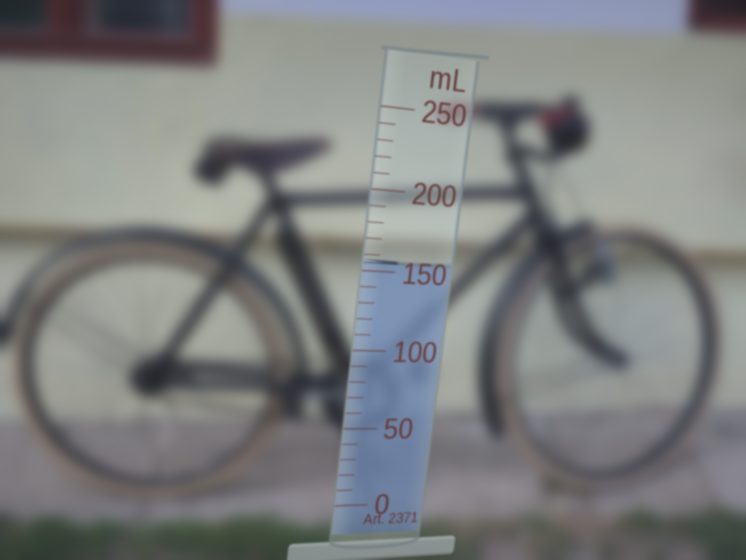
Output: 155 mL
